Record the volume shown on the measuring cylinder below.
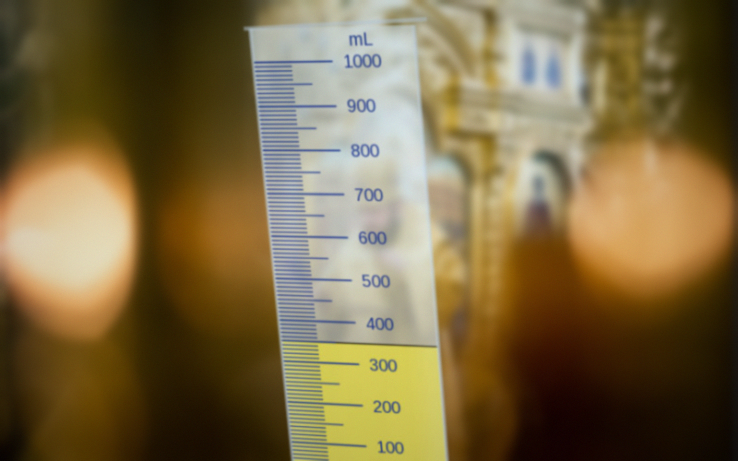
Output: 350 mL
